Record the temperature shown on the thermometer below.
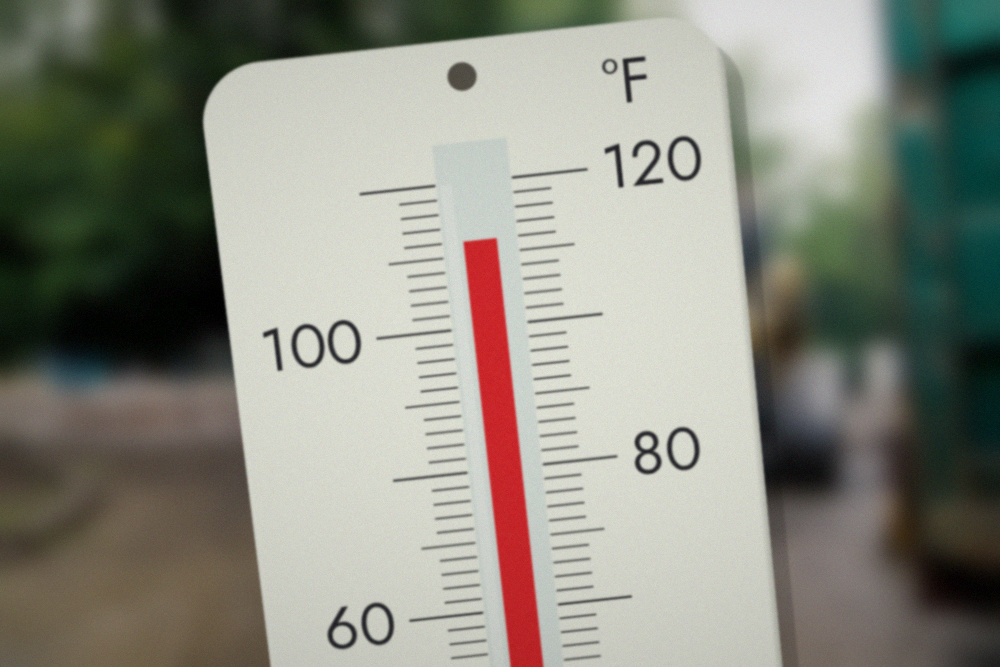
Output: 112 °F
